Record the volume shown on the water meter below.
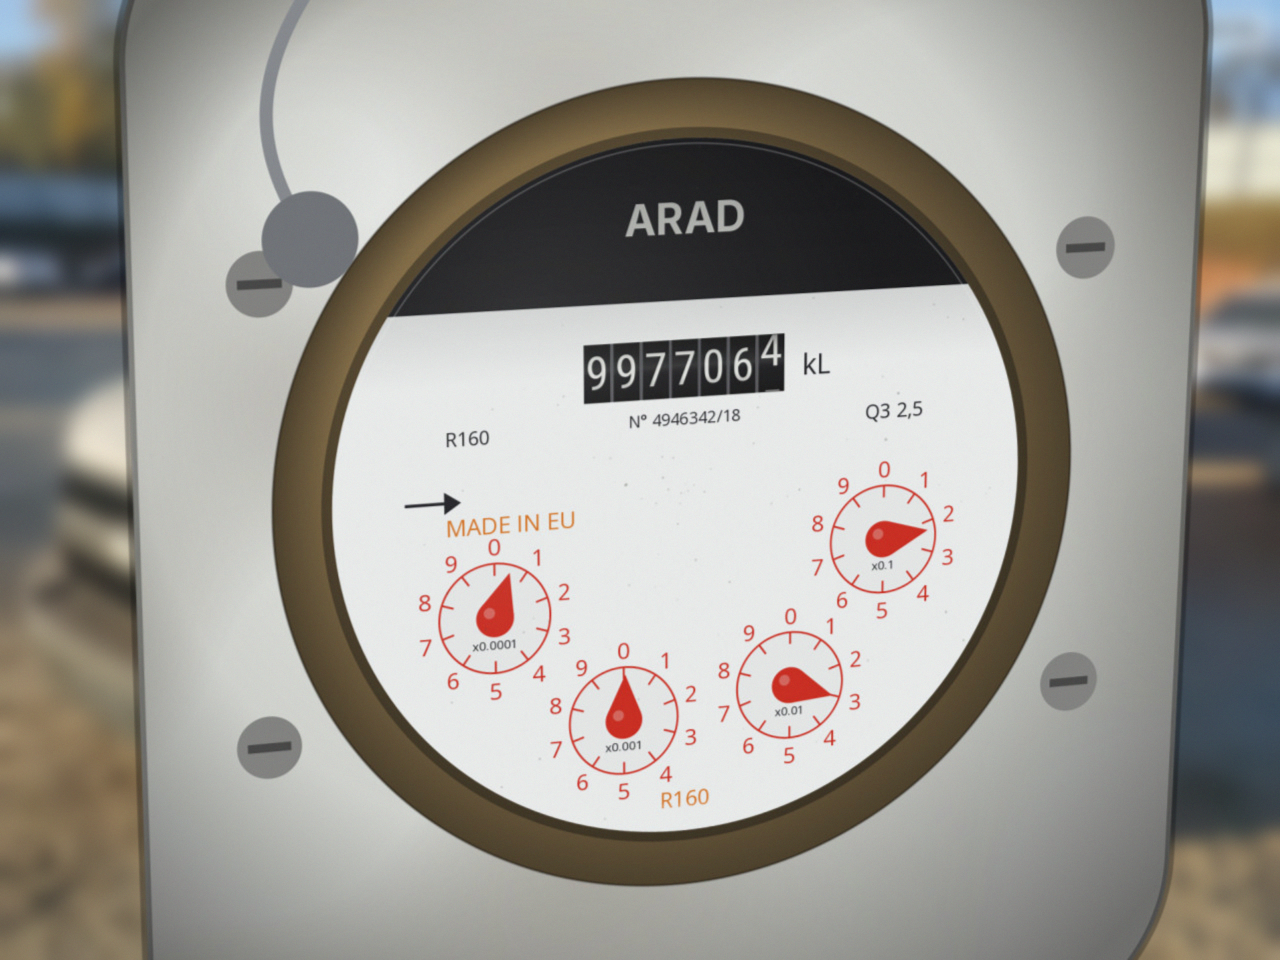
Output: 9977064.2300 kL
